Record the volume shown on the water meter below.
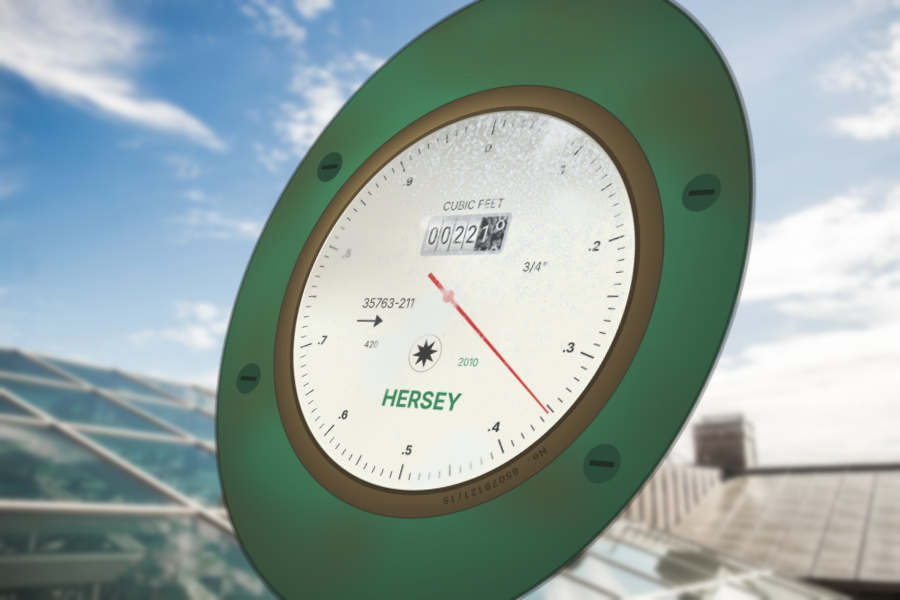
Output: 2218.35 ft³
